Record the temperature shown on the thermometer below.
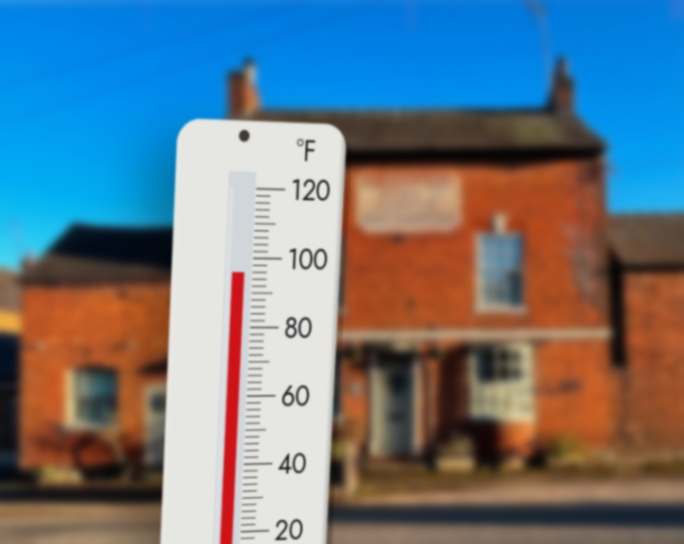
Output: 96 °F
